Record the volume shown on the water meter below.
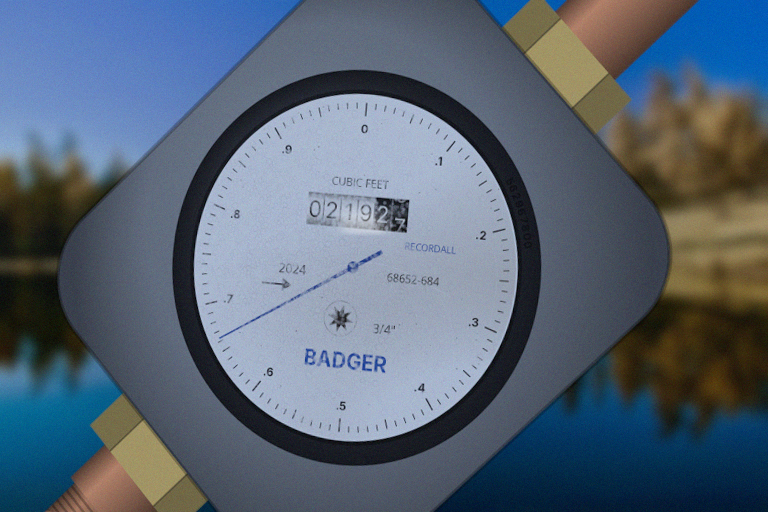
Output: 21926.66 ft³
